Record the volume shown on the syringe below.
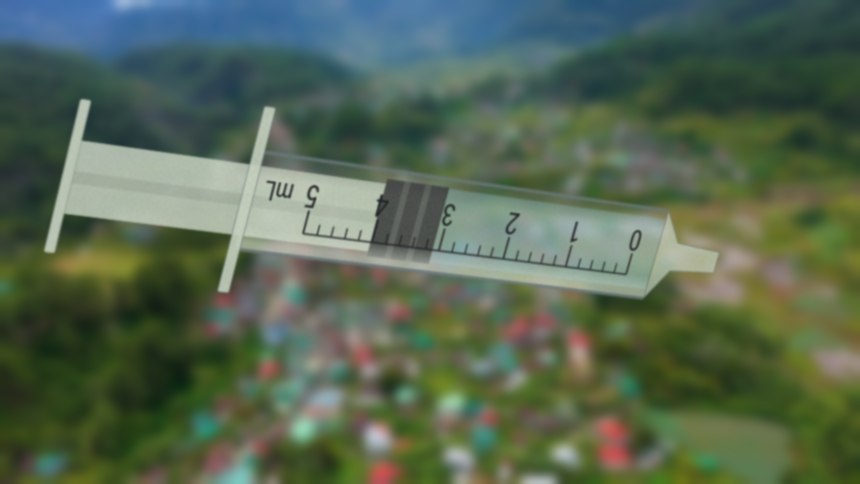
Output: 3.1 mL
